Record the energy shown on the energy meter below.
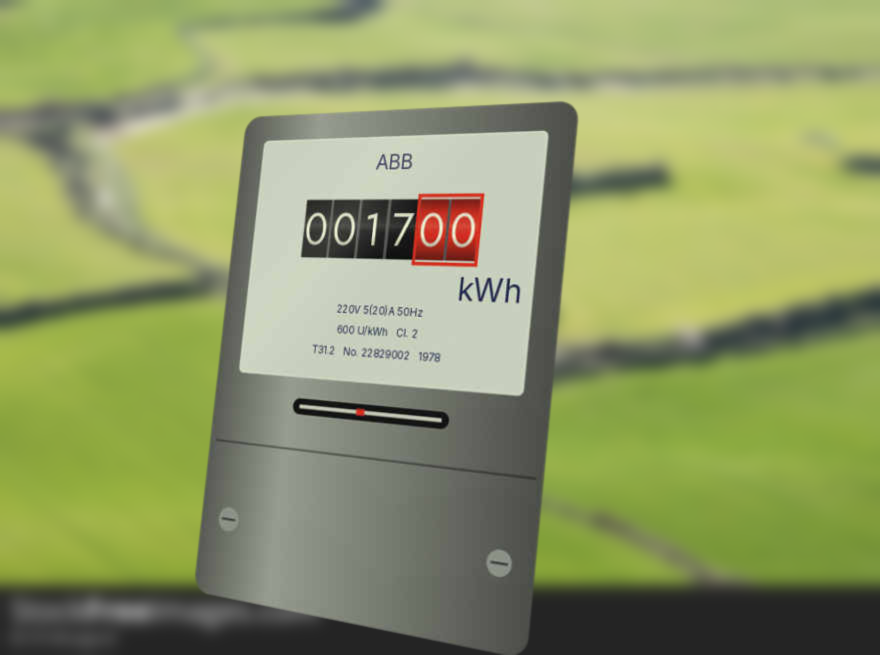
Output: 17.00 kWh
